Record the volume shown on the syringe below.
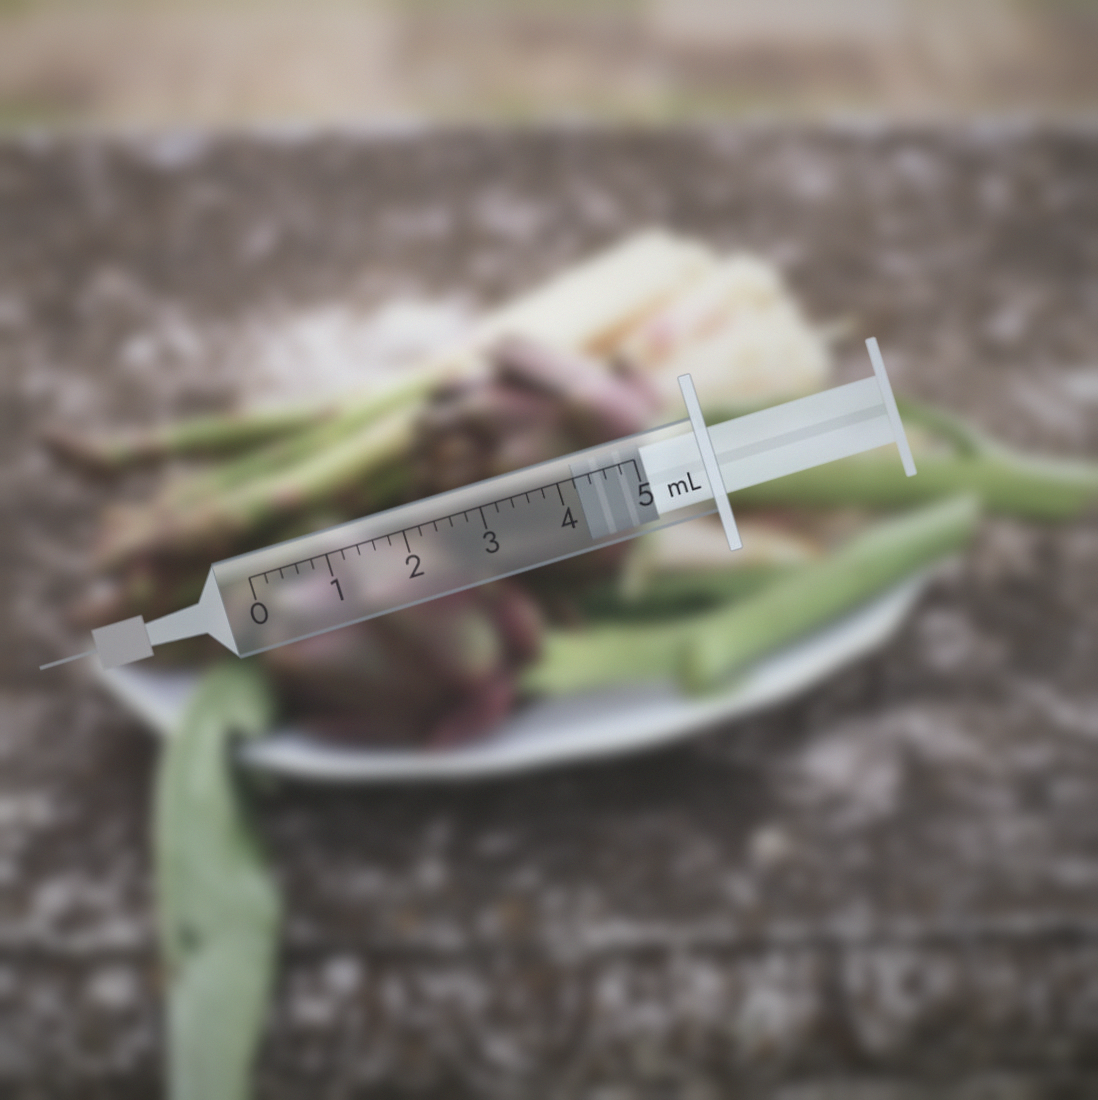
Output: 4.2 mL
